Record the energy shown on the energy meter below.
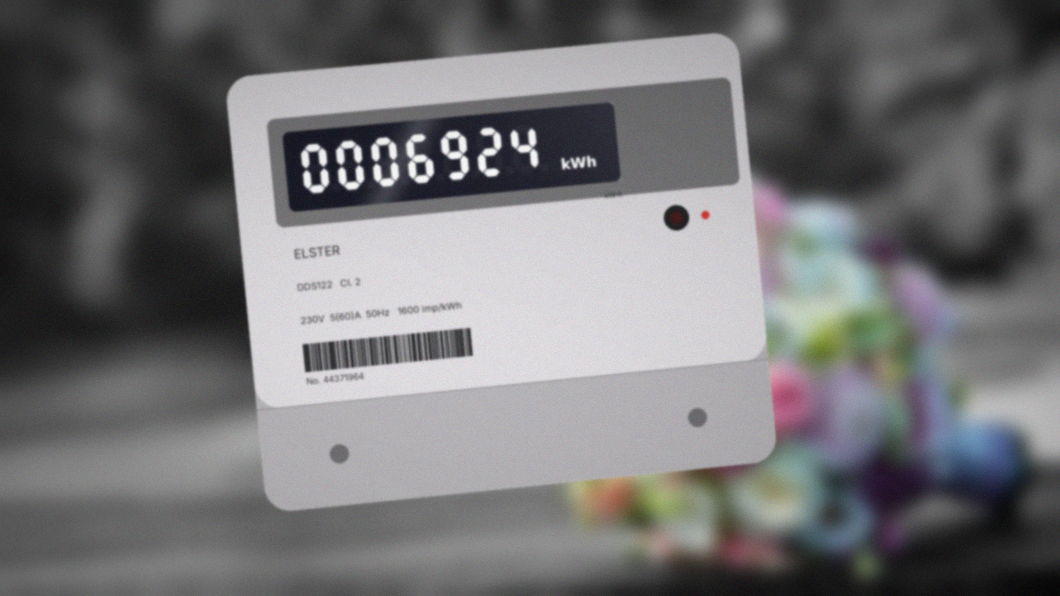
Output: 6924 kWh
